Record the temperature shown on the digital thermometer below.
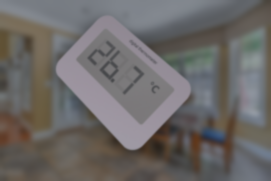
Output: 26.7 °C
